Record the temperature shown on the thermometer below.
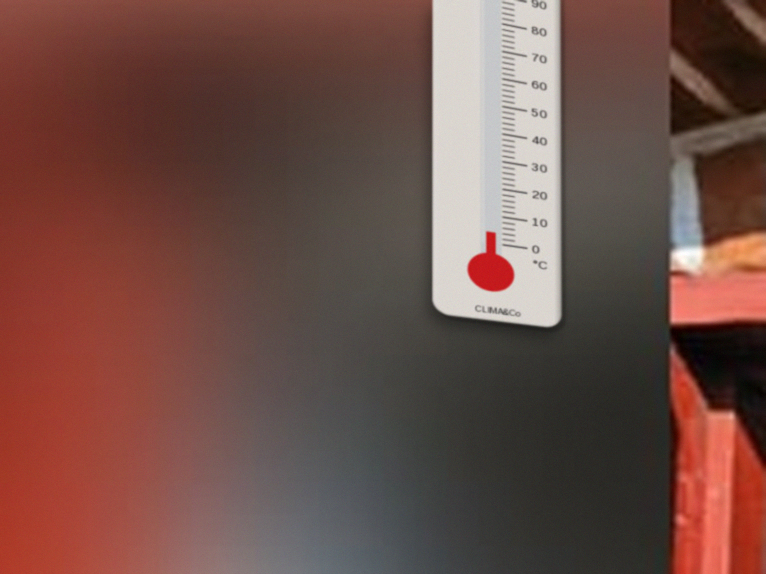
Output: 4 °C
